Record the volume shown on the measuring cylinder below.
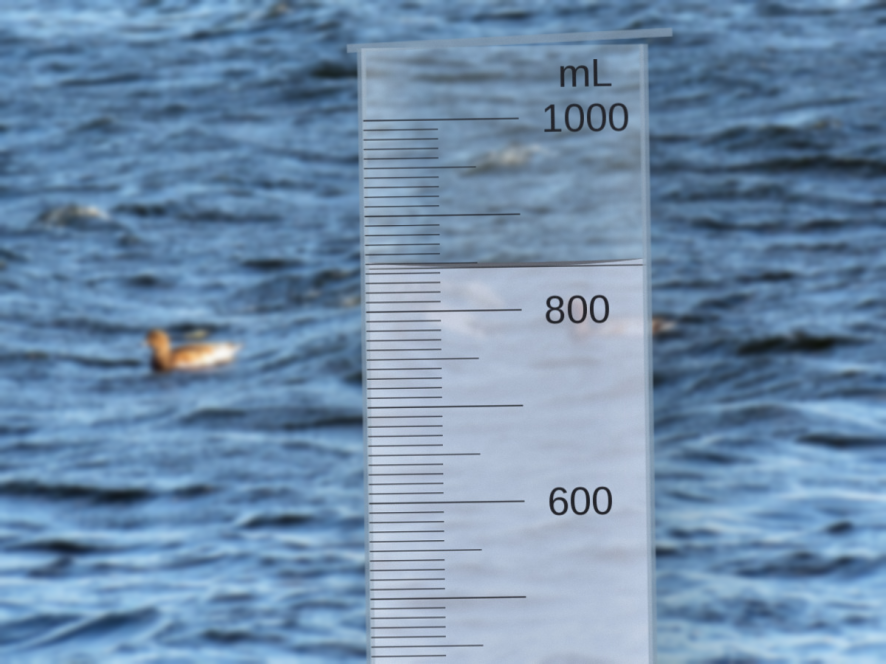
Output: 845 mL
